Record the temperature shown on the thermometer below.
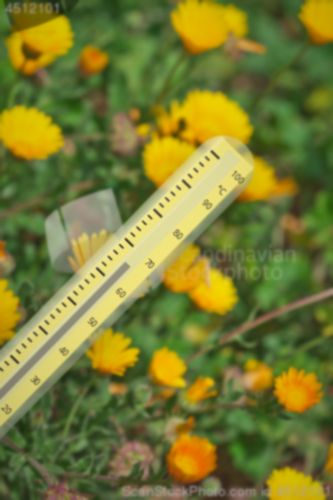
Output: 66 °C
